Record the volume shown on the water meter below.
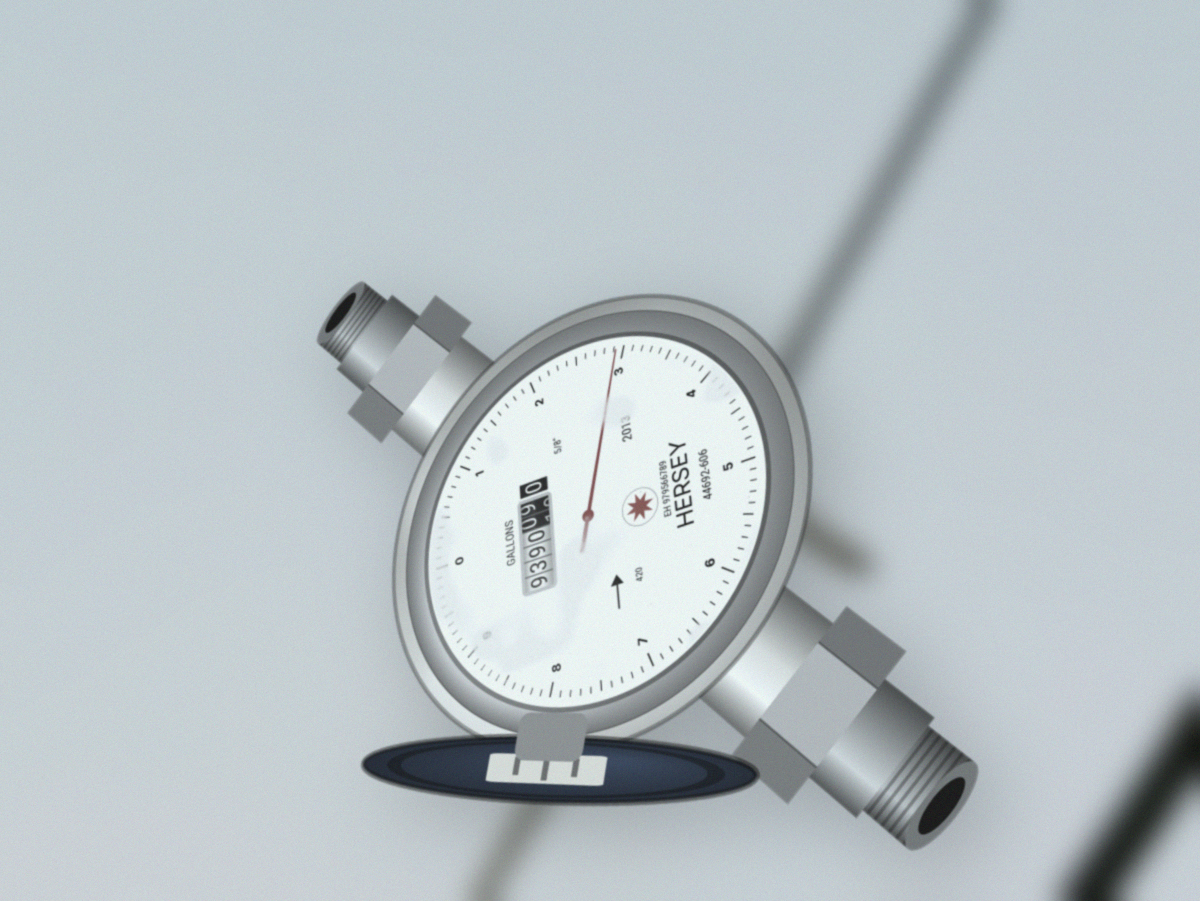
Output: 9390092.9 gal
